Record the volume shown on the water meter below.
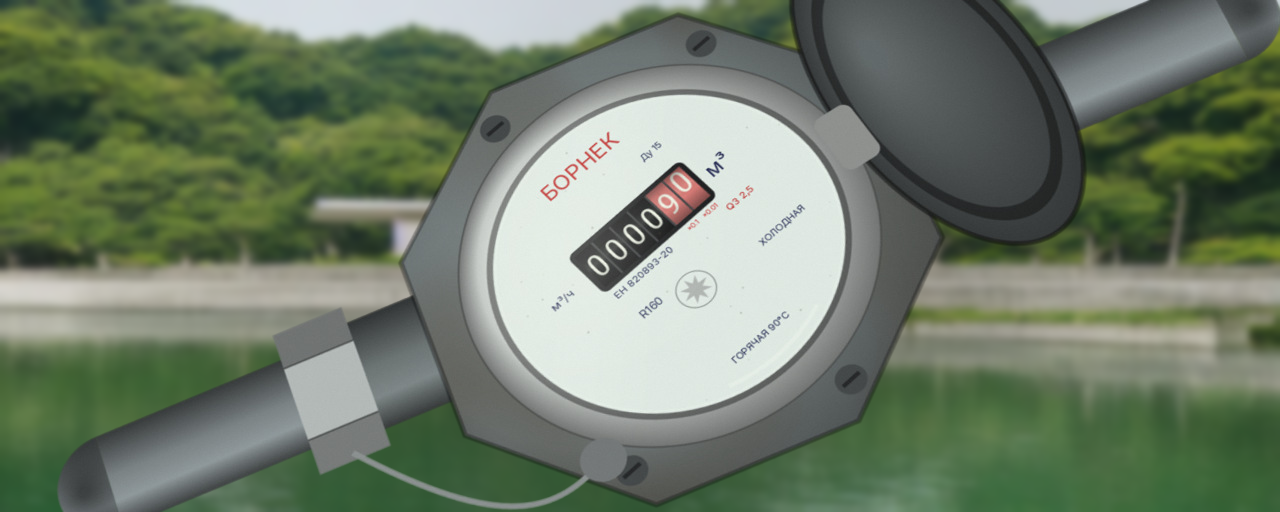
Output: 0.90 m³
